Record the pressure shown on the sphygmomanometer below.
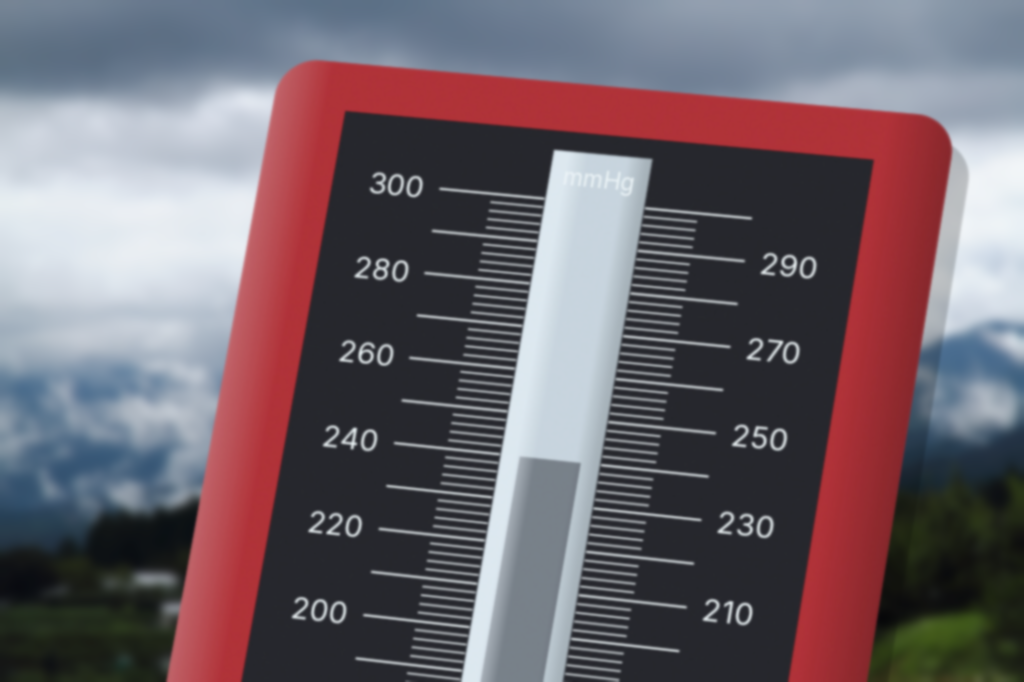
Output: 240 mmHg
